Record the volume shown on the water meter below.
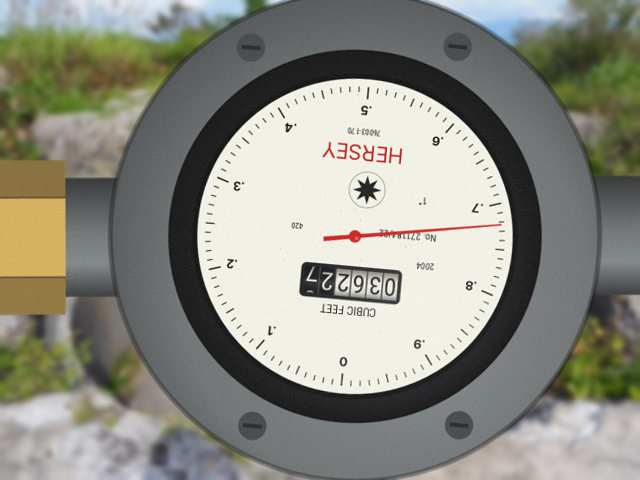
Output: 36226.72 ft³
